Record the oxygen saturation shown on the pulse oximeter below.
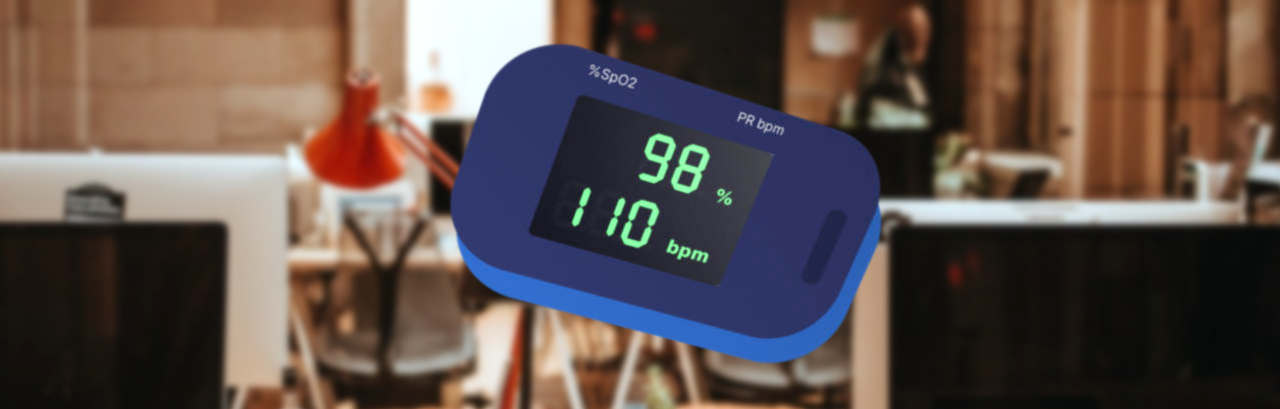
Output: 98 %
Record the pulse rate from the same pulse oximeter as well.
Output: 110 bpm
